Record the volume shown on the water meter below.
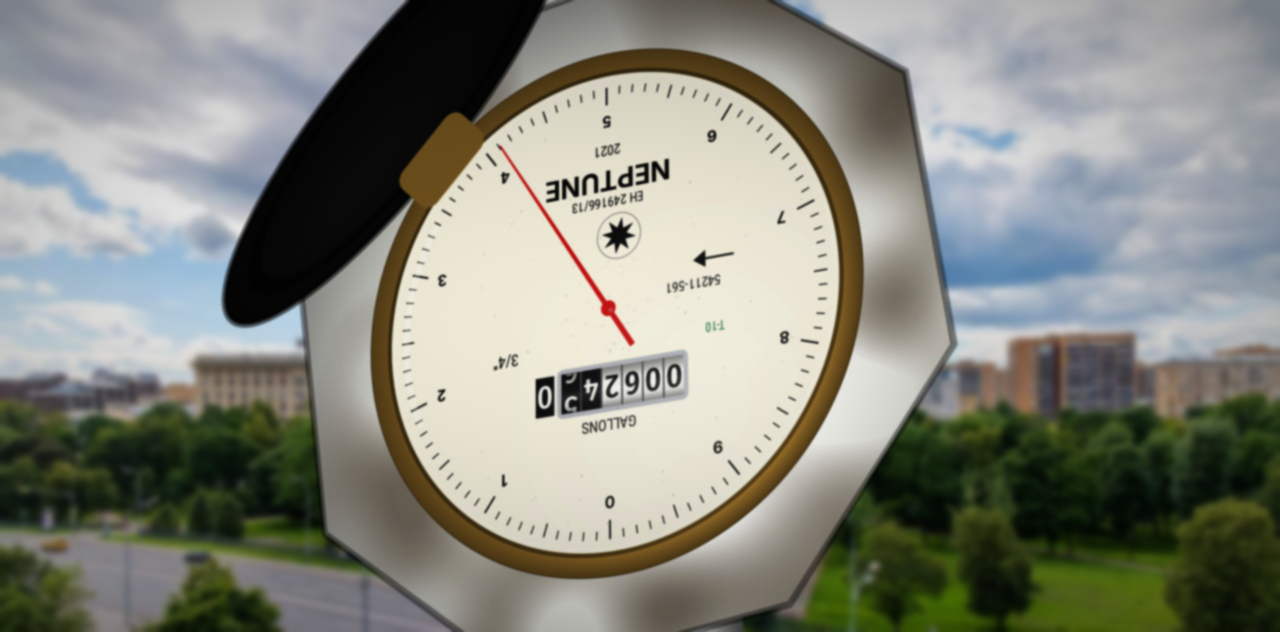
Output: 62454.1 gal
